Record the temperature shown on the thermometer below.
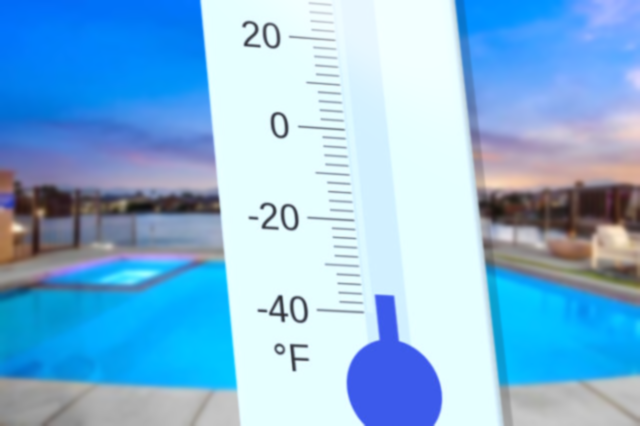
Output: -36 °F
